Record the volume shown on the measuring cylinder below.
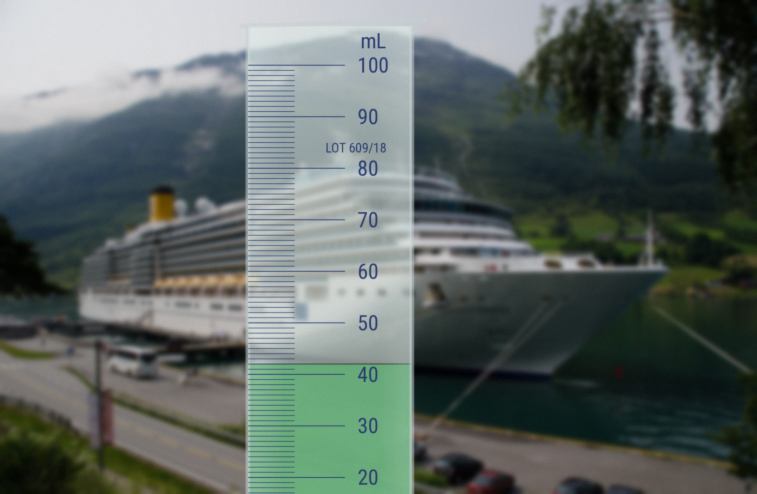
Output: 42 mL
